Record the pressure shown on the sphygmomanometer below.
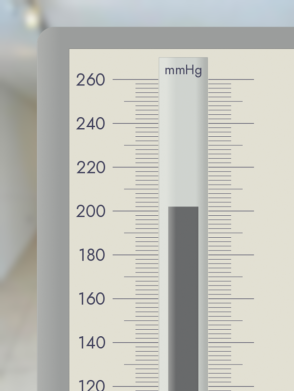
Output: 202 mmHg
